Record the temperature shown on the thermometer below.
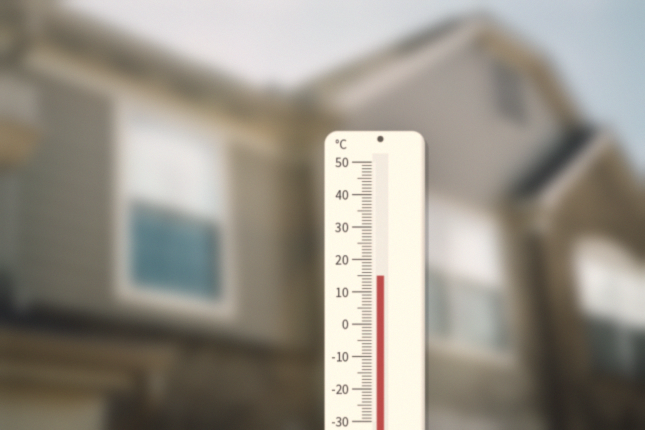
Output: 15 °C
